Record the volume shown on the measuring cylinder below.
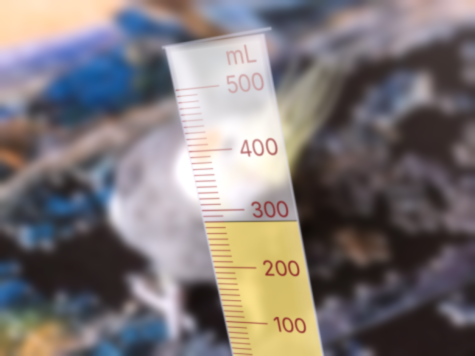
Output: 280 mL
